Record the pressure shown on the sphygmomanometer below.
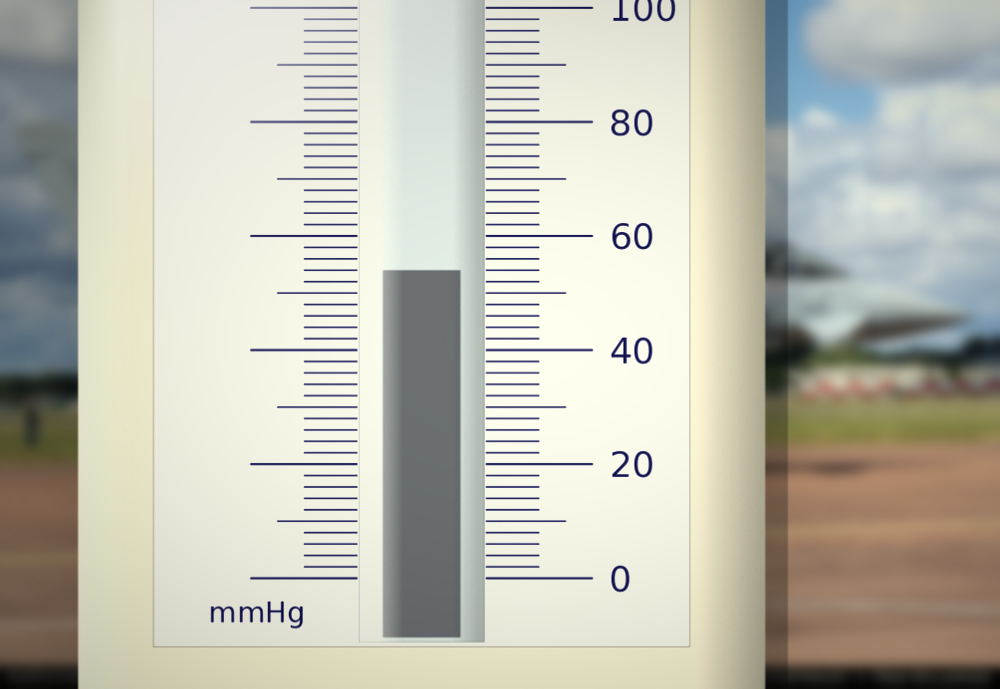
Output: 54 mmHg
